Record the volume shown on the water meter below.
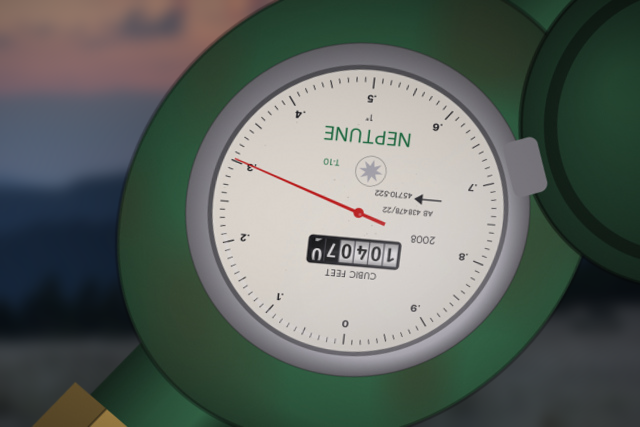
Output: 104070.30 ft³
